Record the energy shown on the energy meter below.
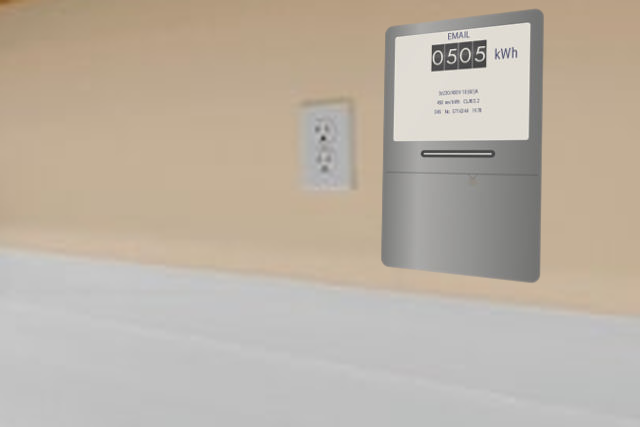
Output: 505 kWh
